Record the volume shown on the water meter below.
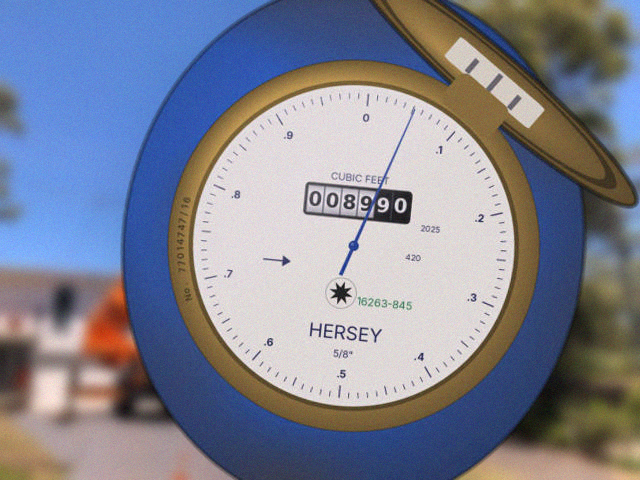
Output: 8990.05 ft³
